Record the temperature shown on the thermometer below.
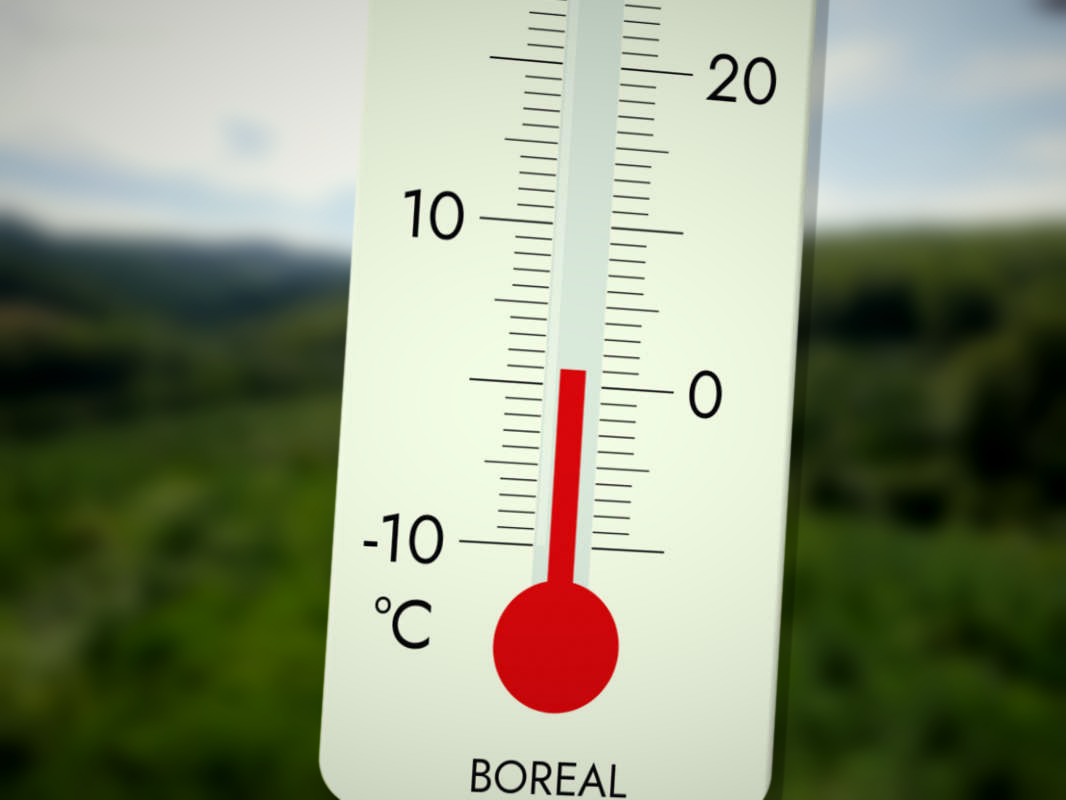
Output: 1 °C
